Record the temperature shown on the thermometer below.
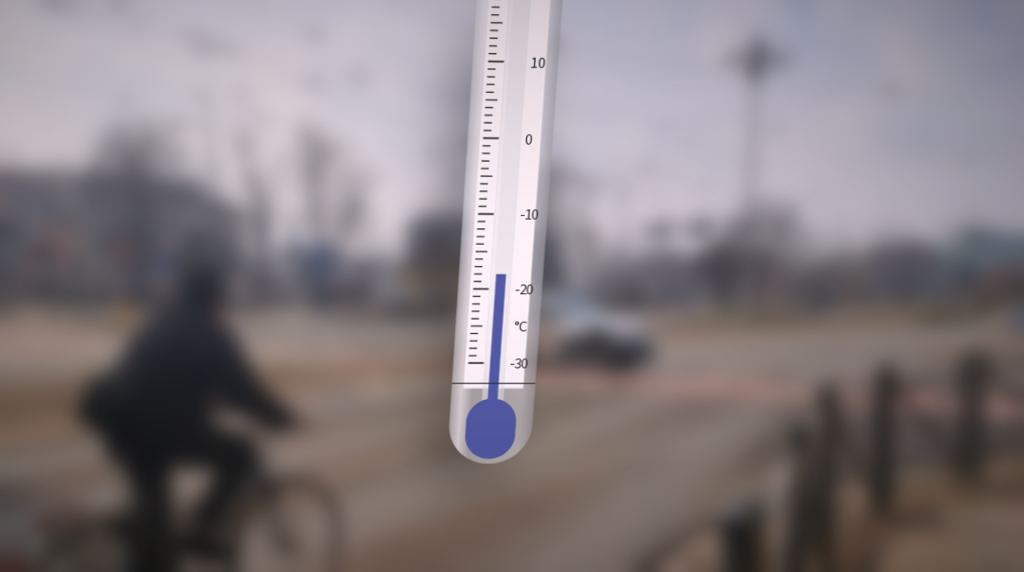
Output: -18 °C
